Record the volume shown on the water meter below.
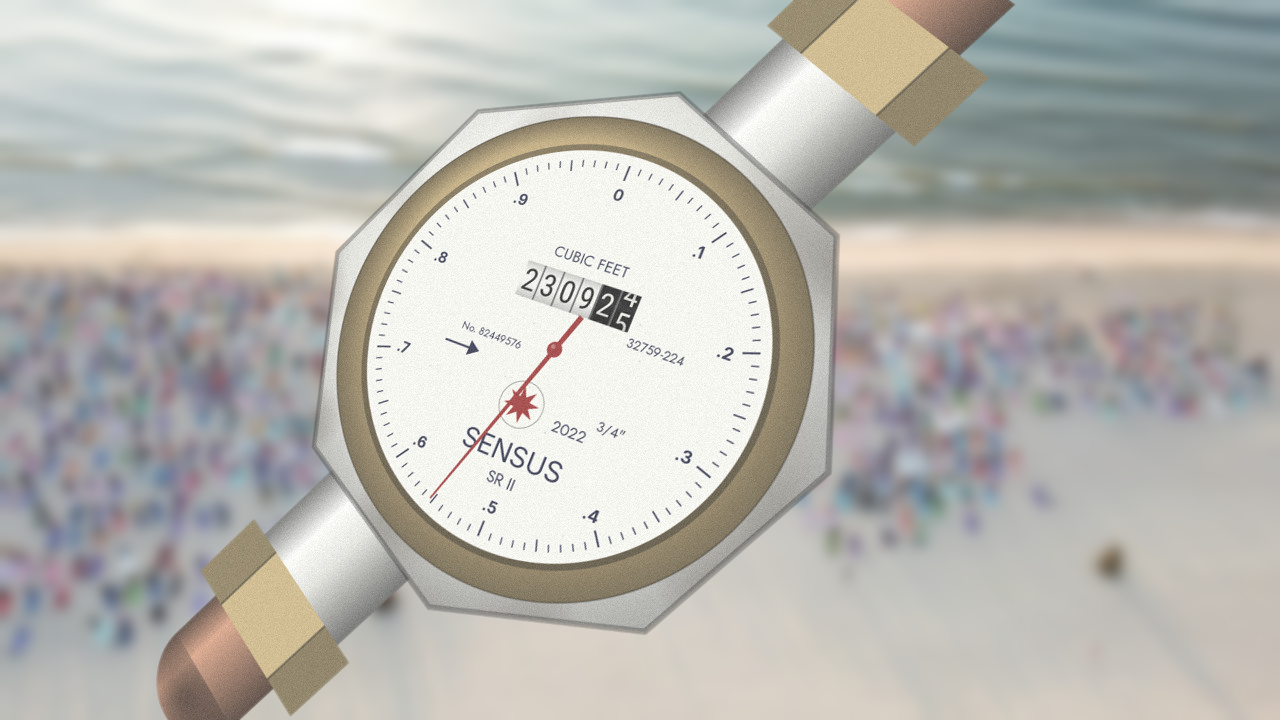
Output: 230924.55 ft³
